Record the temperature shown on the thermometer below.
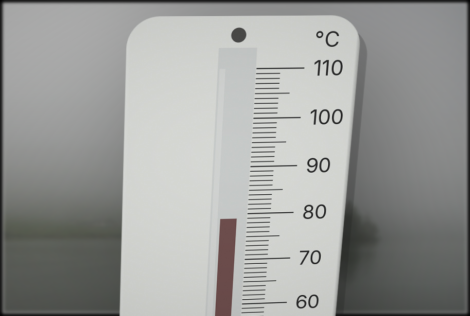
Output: 79 °C
